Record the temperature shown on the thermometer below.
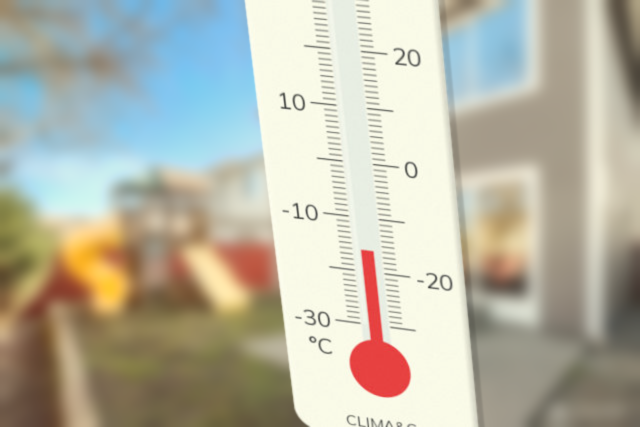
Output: -16 °C
